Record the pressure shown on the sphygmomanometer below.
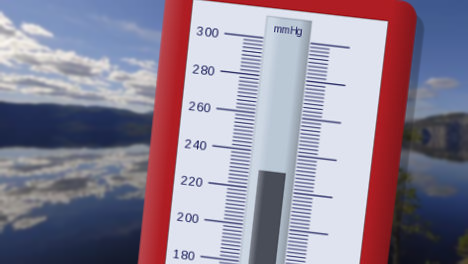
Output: 230 mmHg
